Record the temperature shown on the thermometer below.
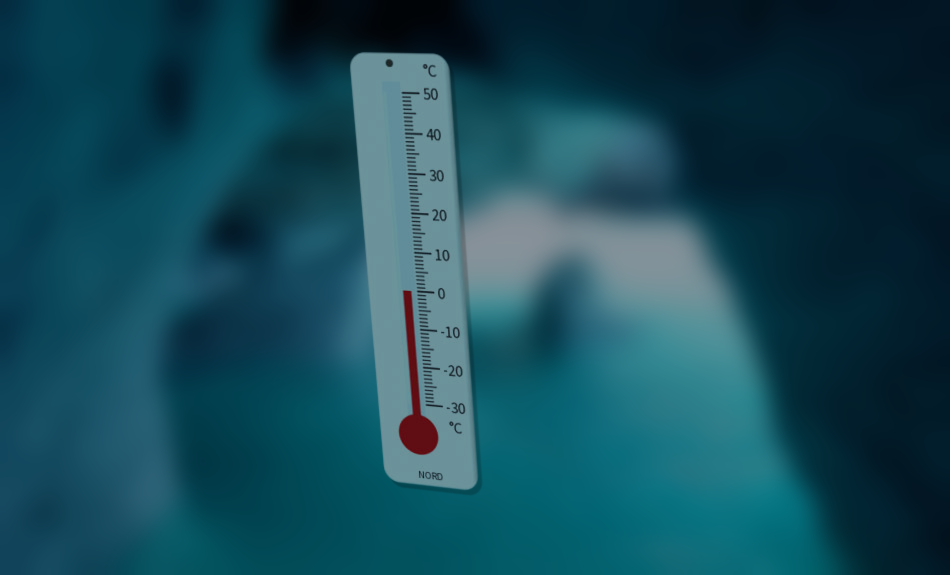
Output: 0 °C
